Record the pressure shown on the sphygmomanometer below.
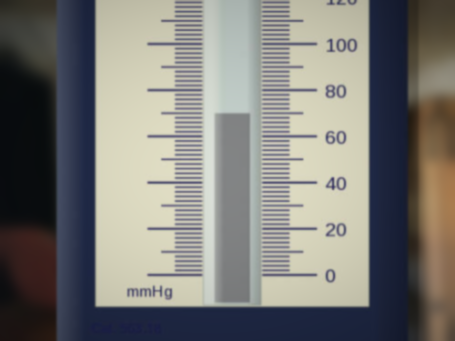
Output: 70 mmHg
